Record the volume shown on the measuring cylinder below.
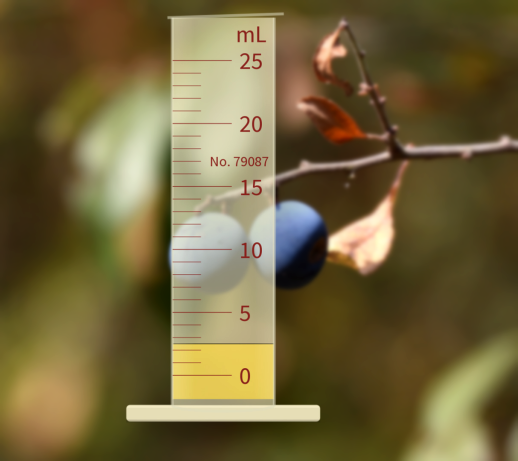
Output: 2.5 mL
